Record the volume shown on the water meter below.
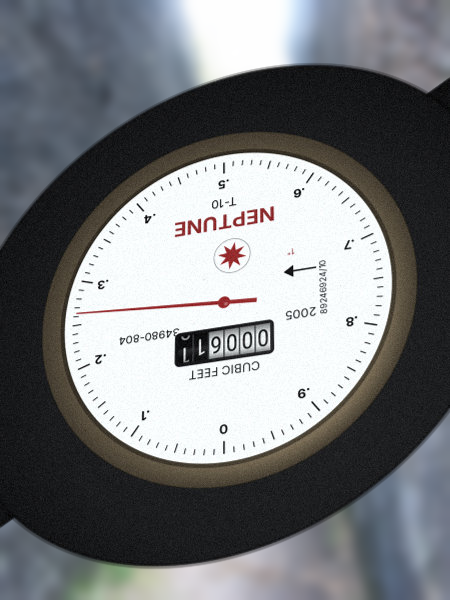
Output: 611.26 ft³
